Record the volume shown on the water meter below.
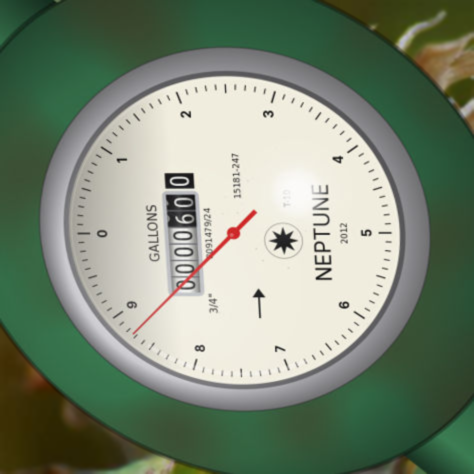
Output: 598.7 gal
